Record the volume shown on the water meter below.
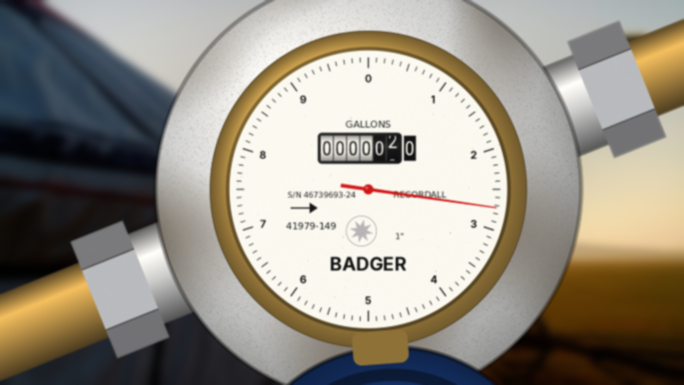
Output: 22.7 gal
